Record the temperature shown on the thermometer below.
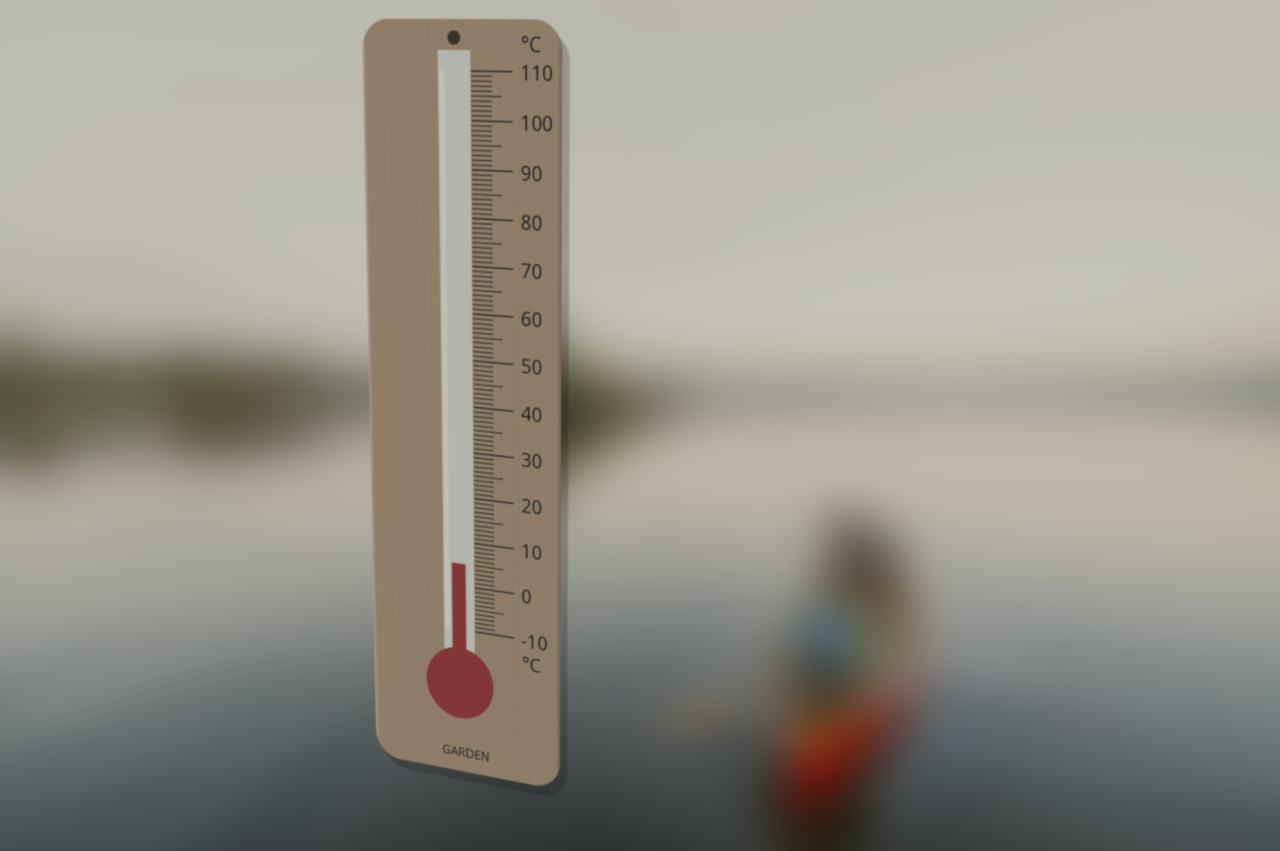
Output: 5 °C
